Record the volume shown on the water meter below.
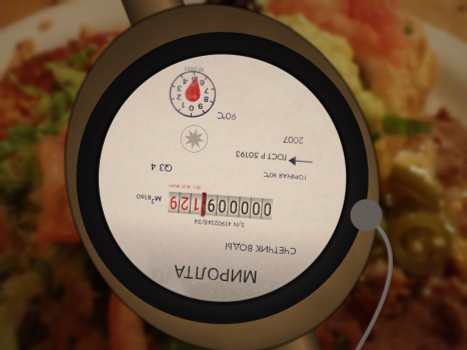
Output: 9.1295 m³
